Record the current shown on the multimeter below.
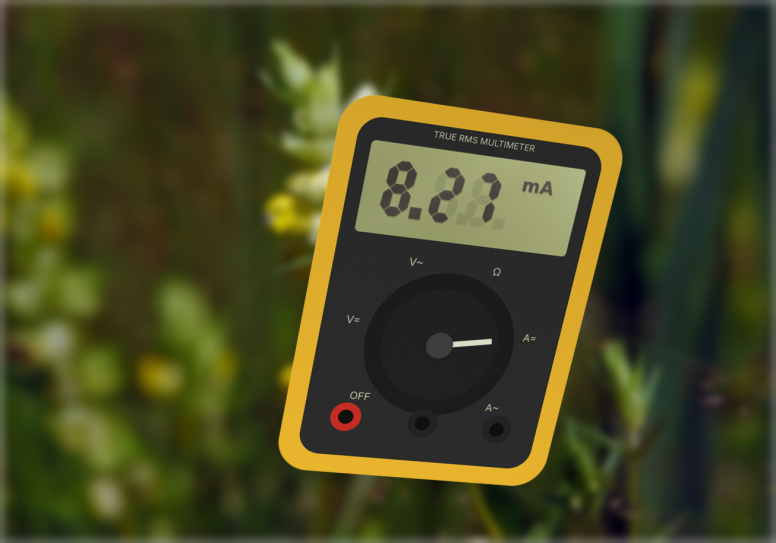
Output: 8.27 mA
